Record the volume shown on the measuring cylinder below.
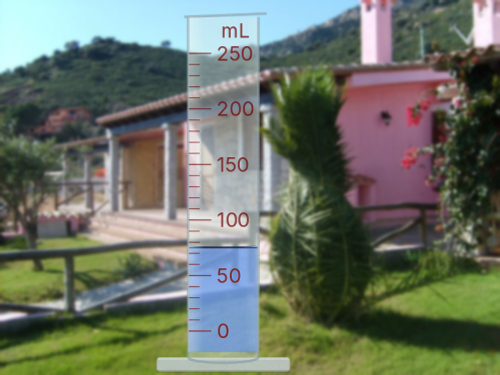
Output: 75 mL
